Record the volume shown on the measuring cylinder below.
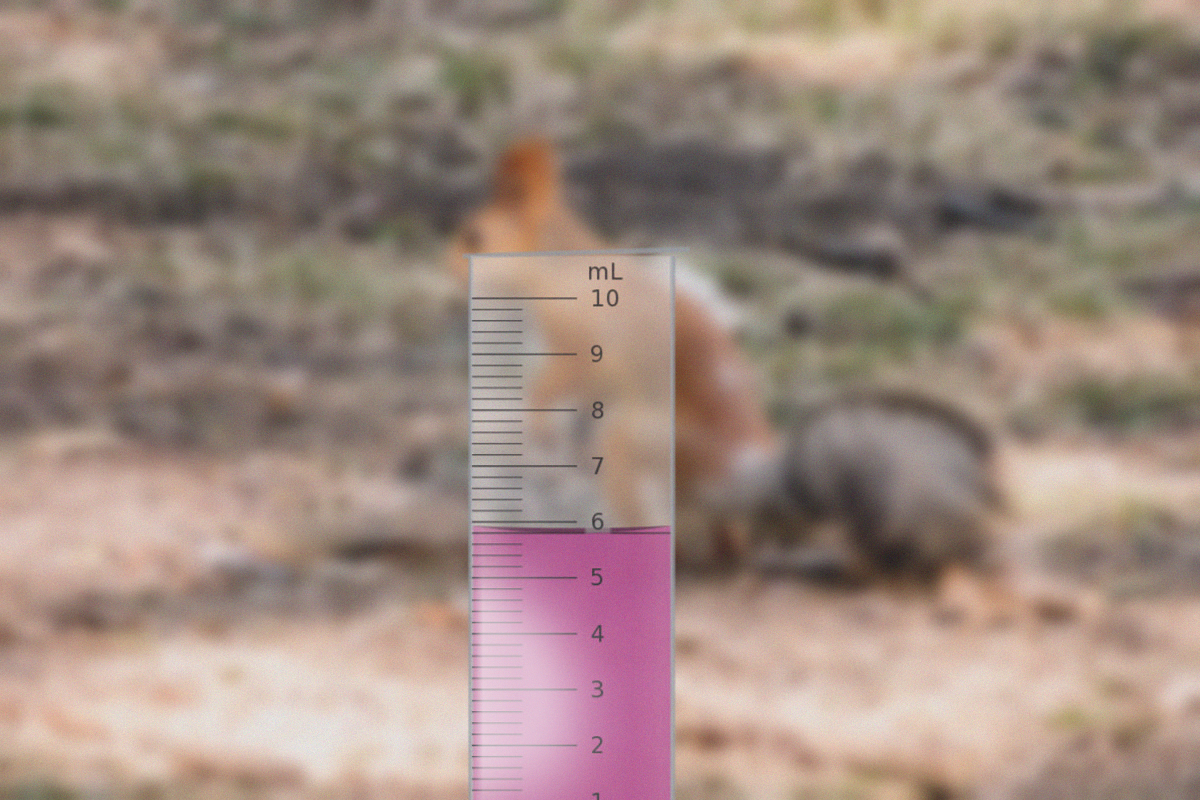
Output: 5.8 mL
